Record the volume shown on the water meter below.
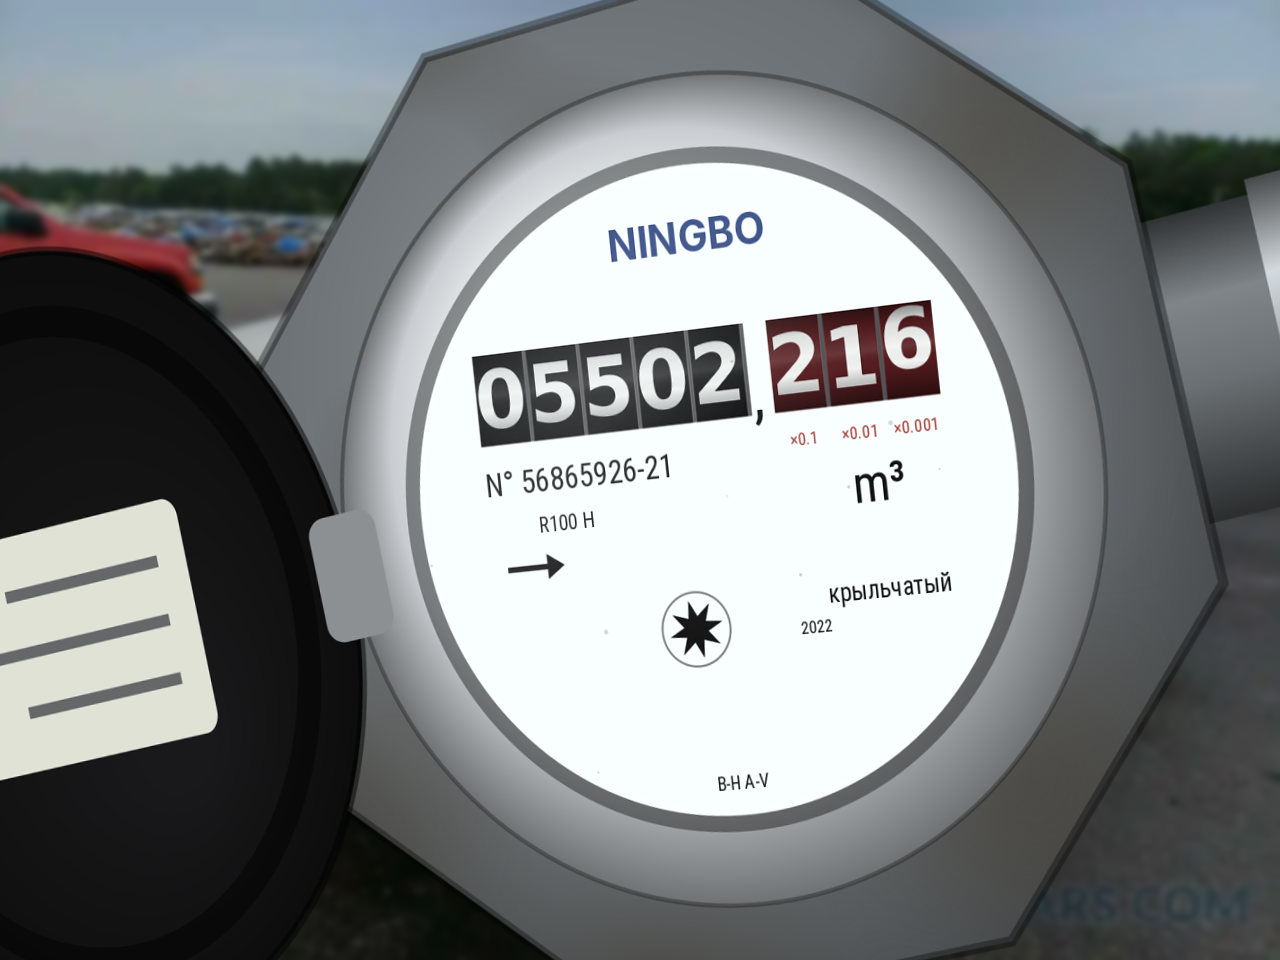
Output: 5502.216 m³
